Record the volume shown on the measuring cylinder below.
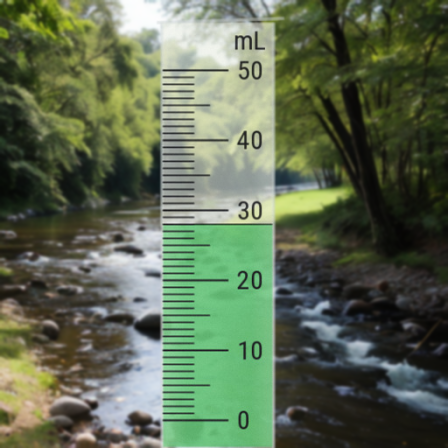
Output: 28 mL
